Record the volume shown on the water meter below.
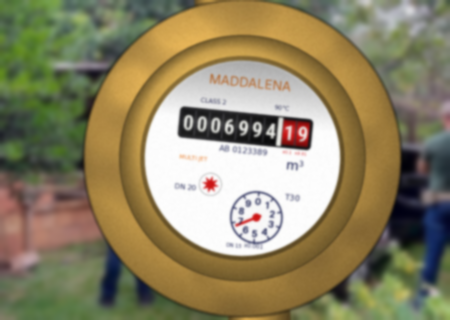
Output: 6994.196 m³
